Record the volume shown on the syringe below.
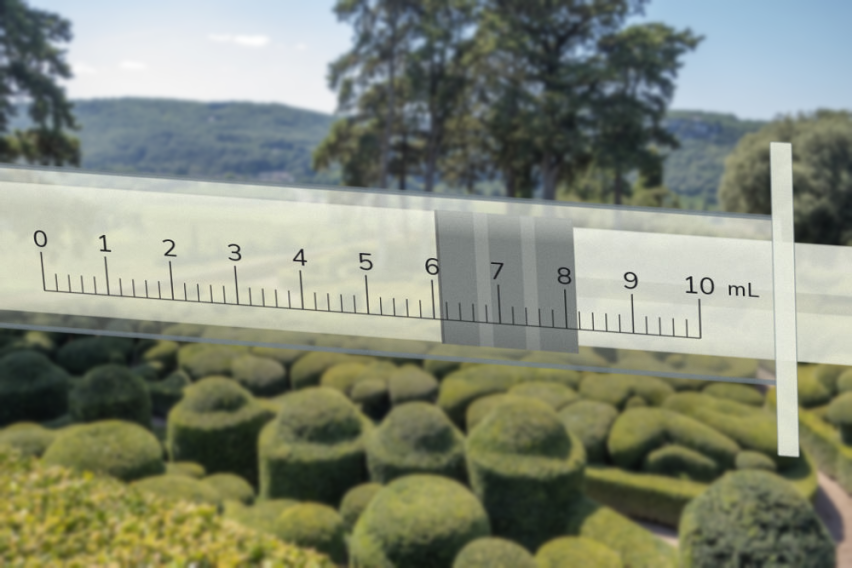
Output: 6.1 mL
